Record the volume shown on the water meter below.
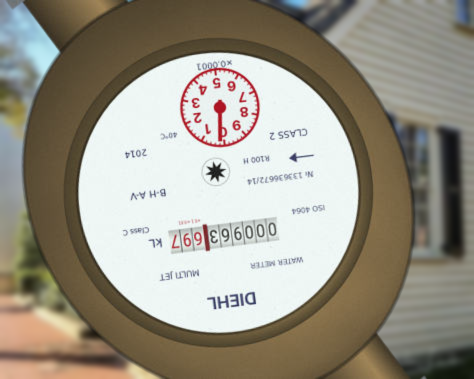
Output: 963.6970 kL
